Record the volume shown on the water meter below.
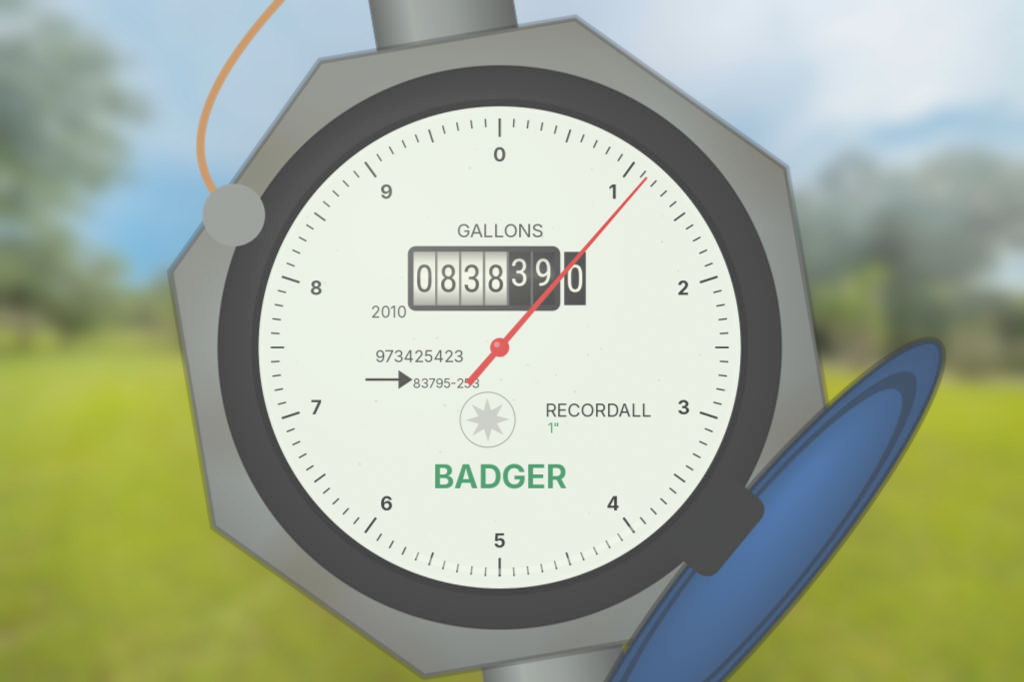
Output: 838391.1 gal
